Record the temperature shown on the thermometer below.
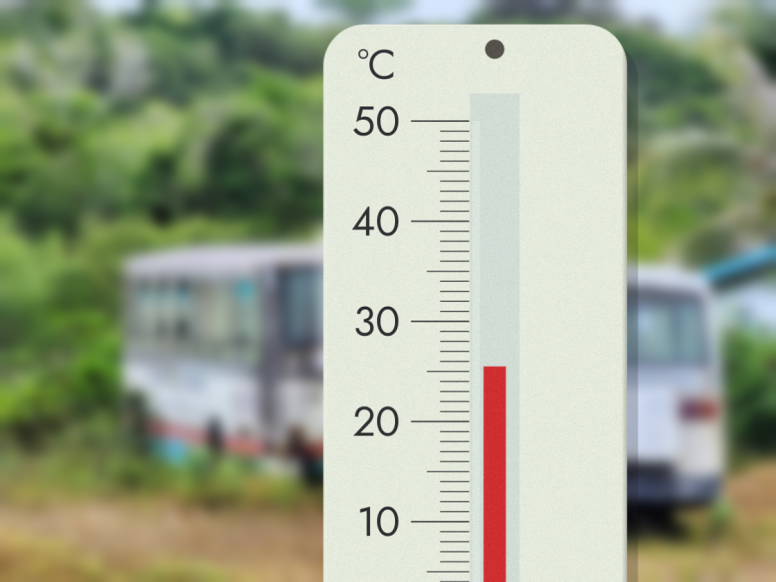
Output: 25.5 °C
